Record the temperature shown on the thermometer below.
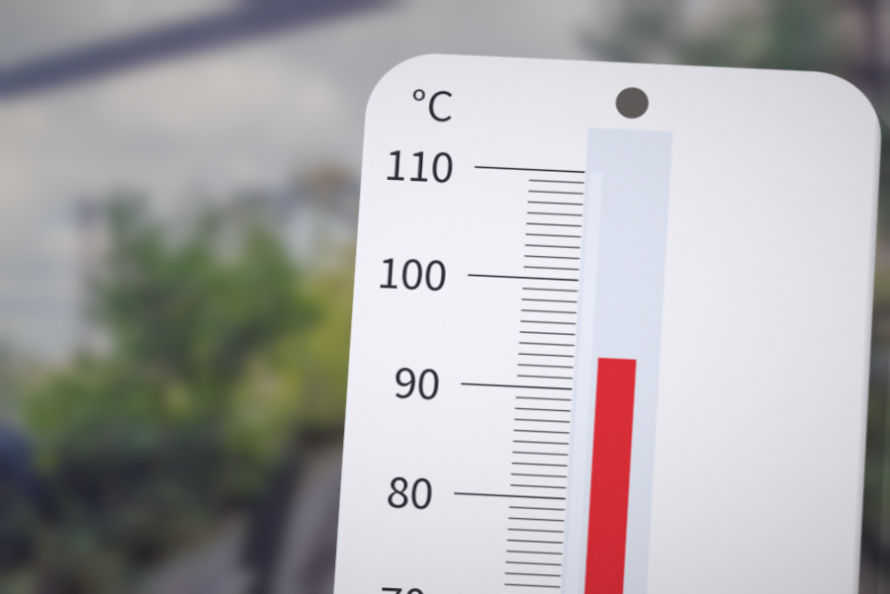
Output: 93 °C
